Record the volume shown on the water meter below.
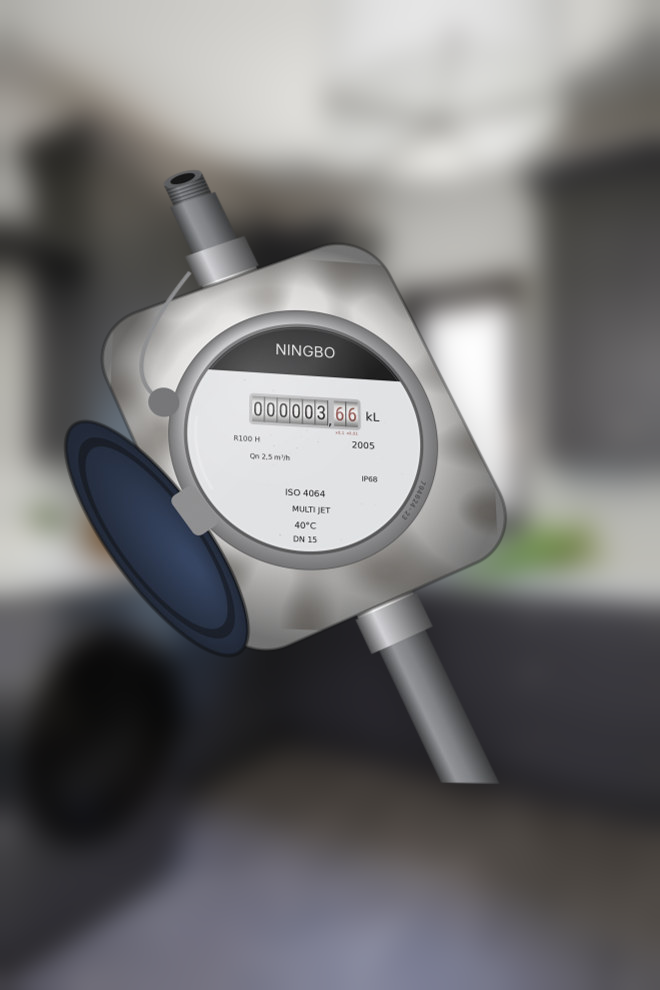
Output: 3.66 kL
